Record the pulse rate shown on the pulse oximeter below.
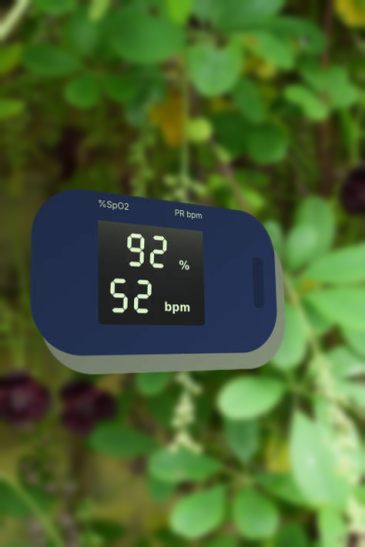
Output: 52 bpm
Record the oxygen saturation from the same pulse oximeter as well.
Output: 92 %
